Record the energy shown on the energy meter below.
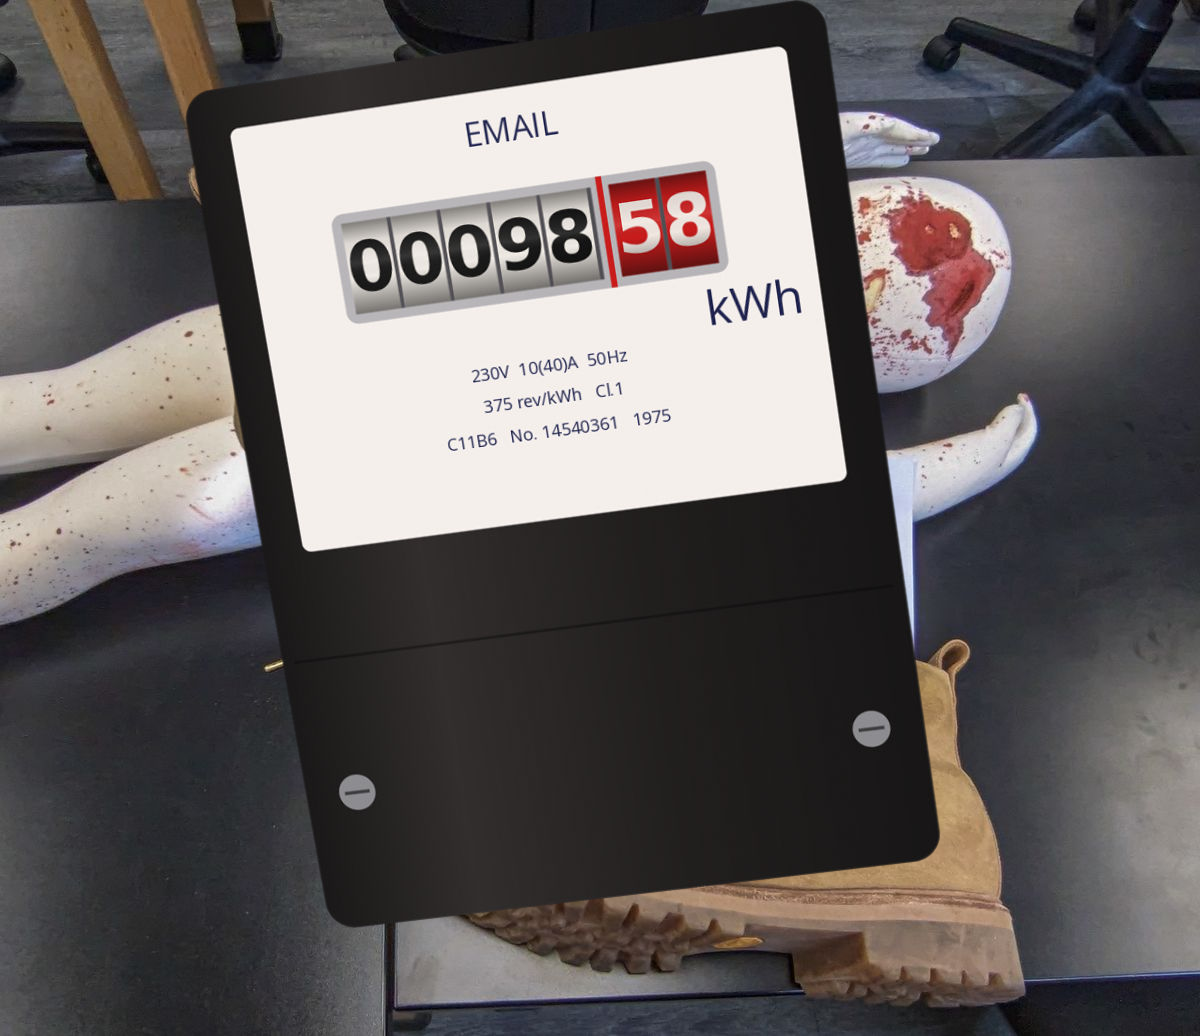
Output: 98.58 kWh
